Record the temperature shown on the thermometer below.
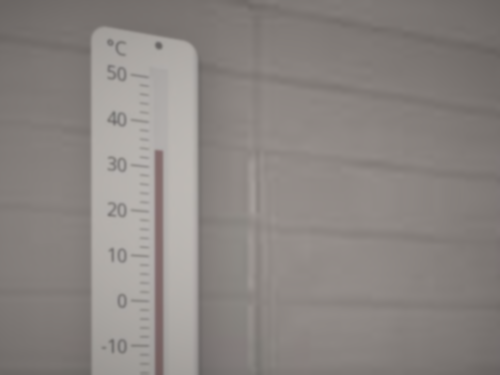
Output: 34 °C
